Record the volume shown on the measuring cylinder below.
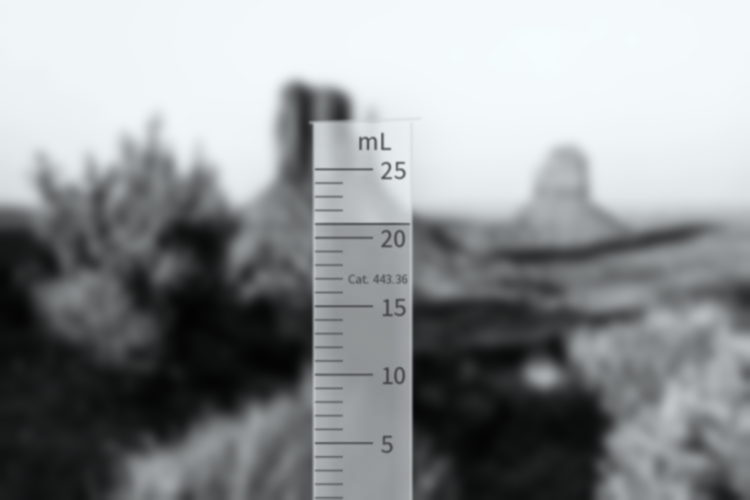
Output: 21 mL
